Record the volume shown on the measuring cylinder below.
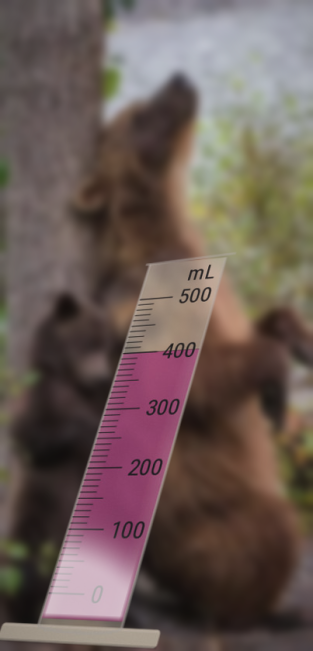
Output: 400 mL
